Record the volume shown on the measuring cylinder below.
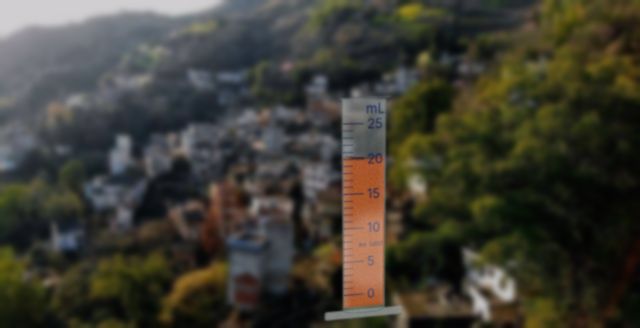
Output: 20 mL
